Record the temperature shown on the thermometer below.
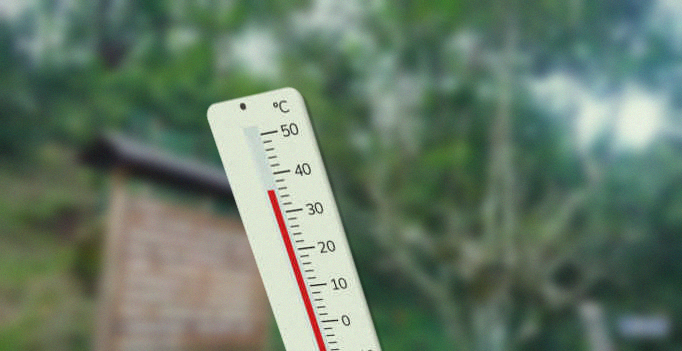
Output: 36 °C
